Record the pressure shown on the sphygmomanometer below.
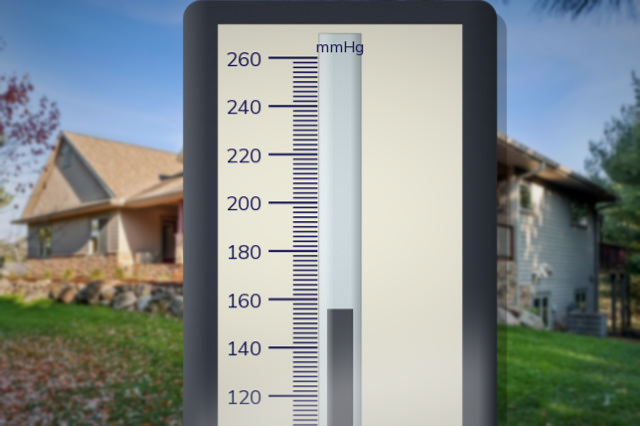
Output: 156 mmHg
